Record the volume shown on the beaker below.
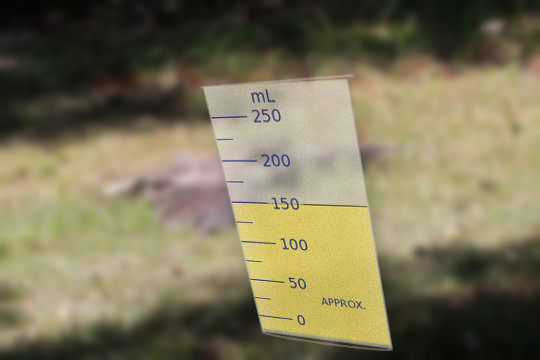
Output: 150 mL
